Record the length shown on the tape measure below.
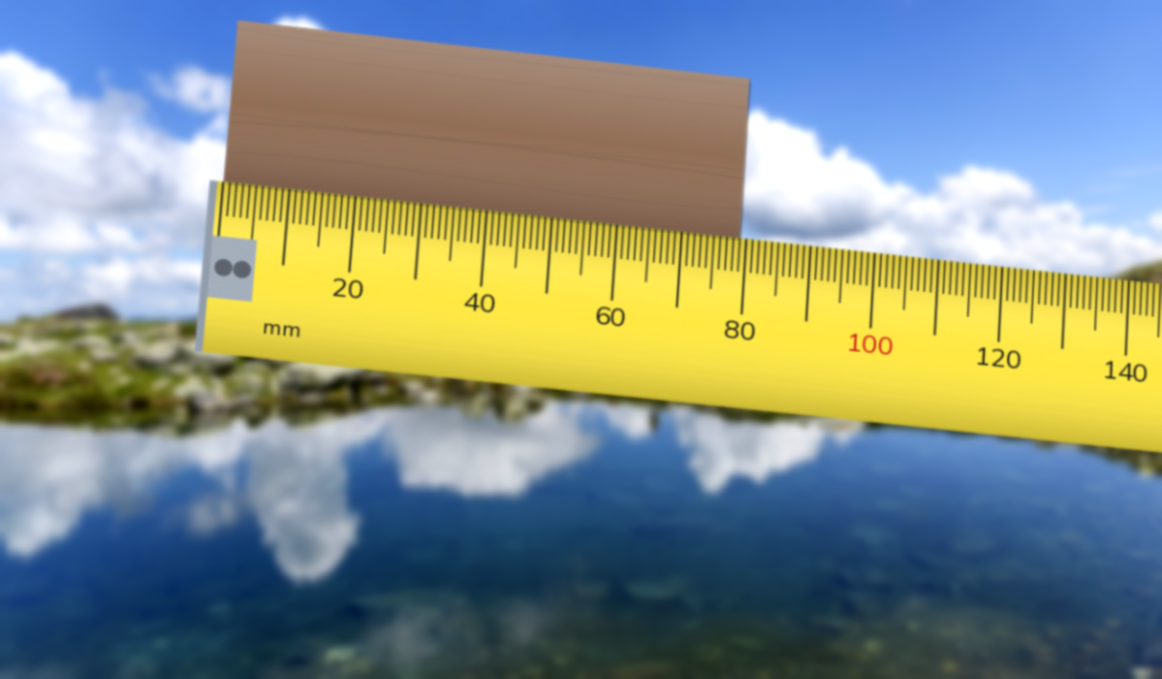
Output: 79 mm
